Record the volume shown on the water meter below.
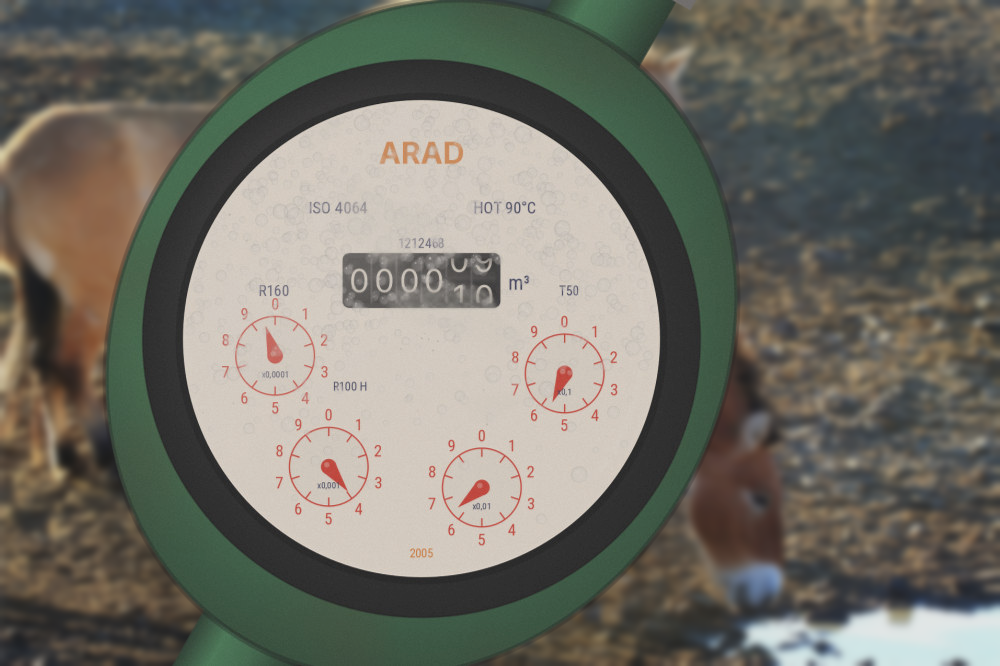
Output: 9.5639 m³
